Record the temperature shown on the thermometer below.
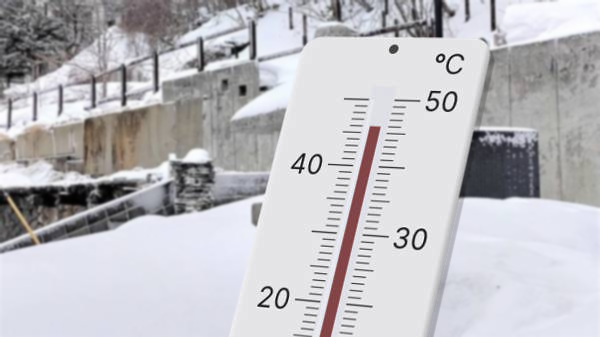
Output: 46 °C
